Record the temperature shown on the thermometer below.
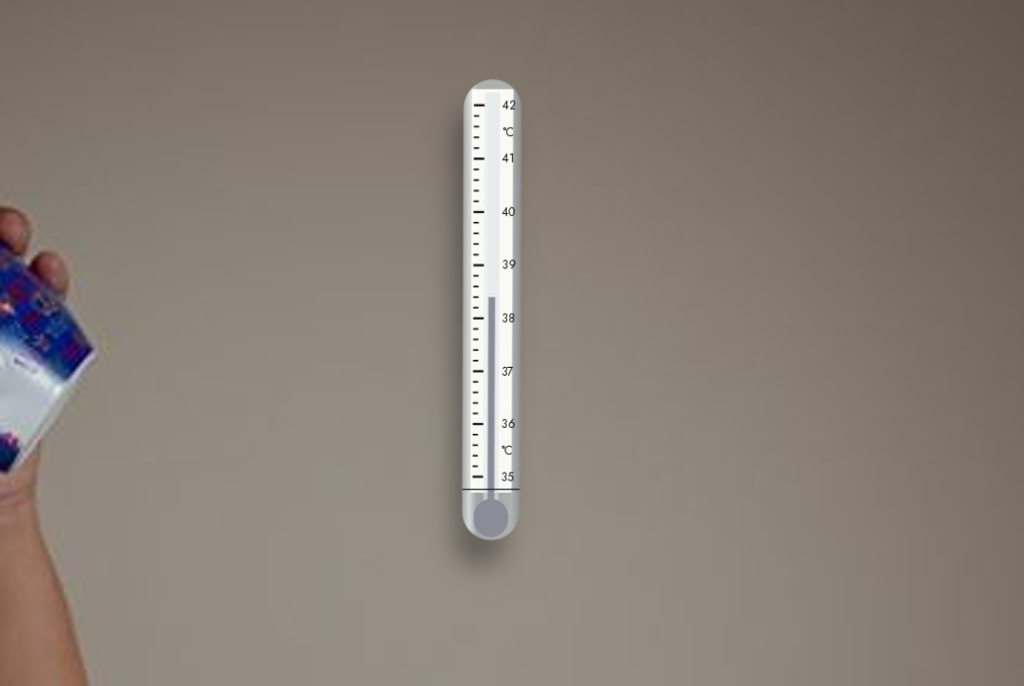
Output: 38.4 °C
